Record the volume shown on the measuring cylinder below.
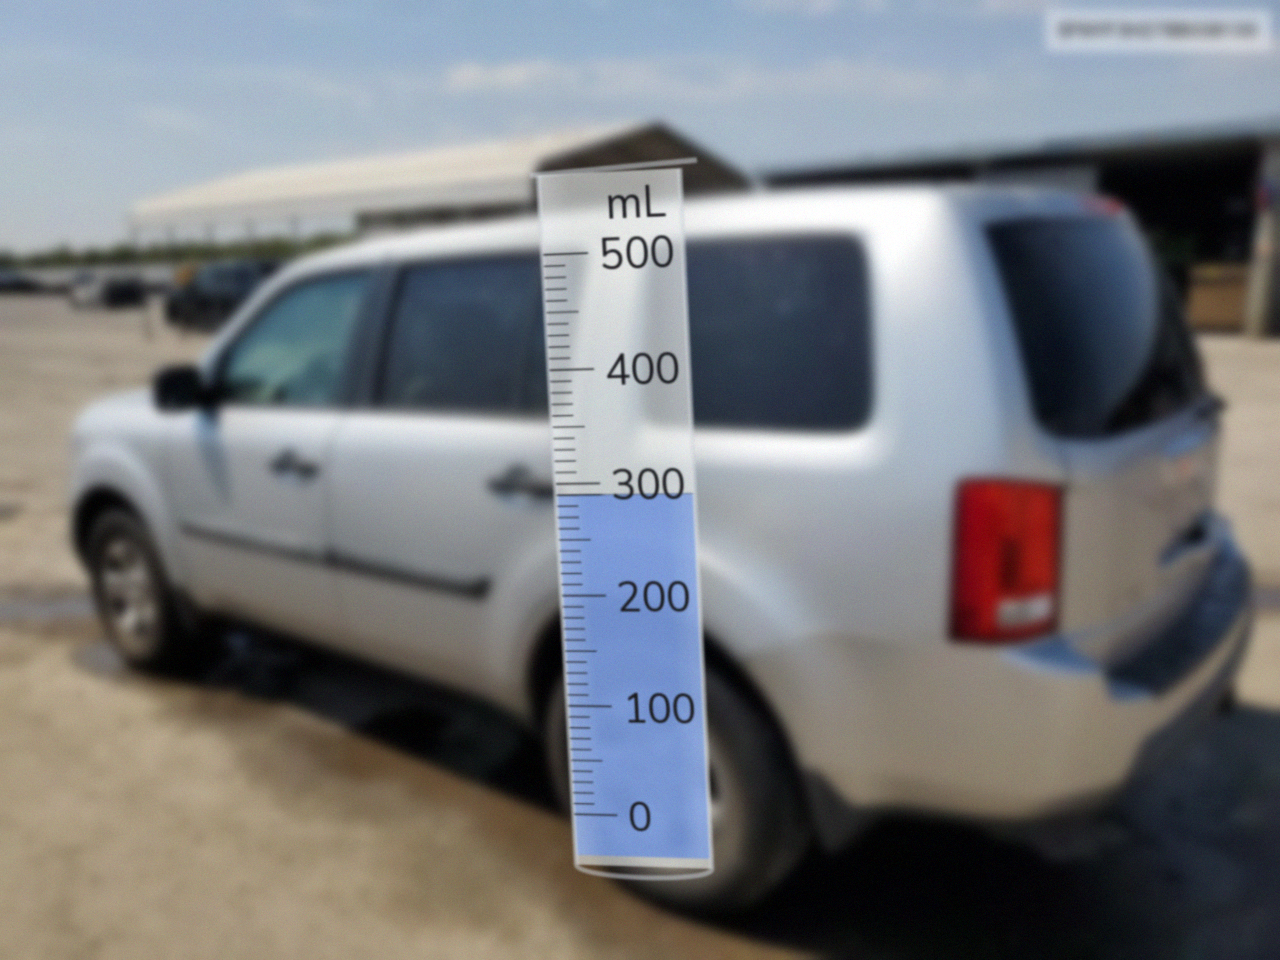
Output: 290 mL
